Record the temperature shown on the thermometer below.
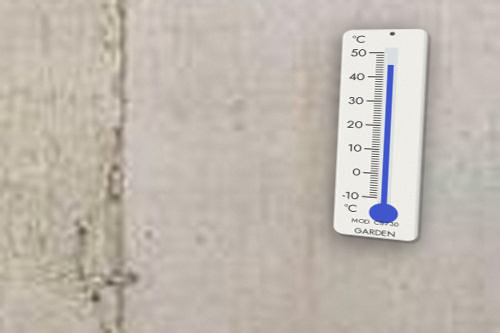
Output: 45 °C
